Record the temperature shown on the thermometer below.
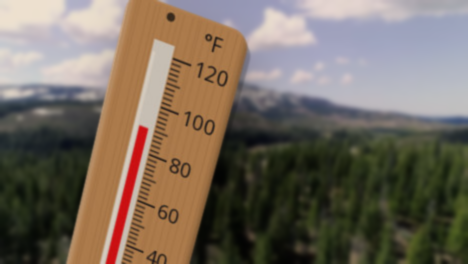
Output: 90 °F
